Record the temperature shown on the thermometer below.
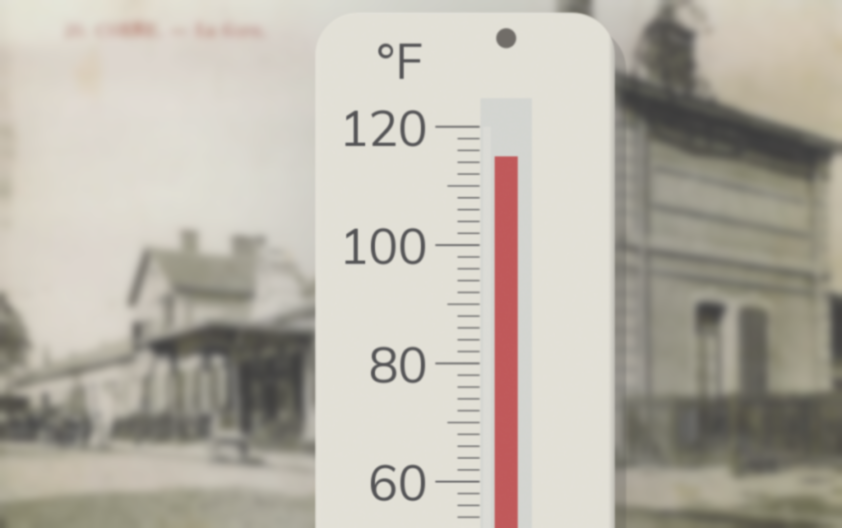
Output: 115 °F
